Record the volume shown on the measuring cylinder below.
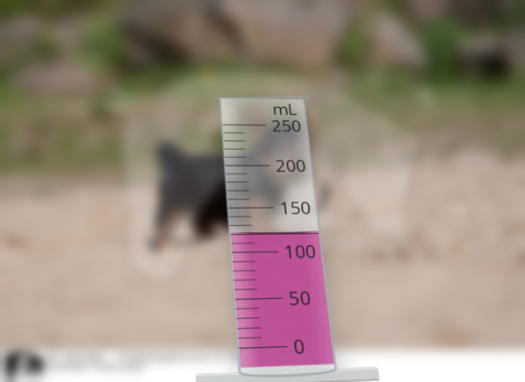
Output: 120 mL
